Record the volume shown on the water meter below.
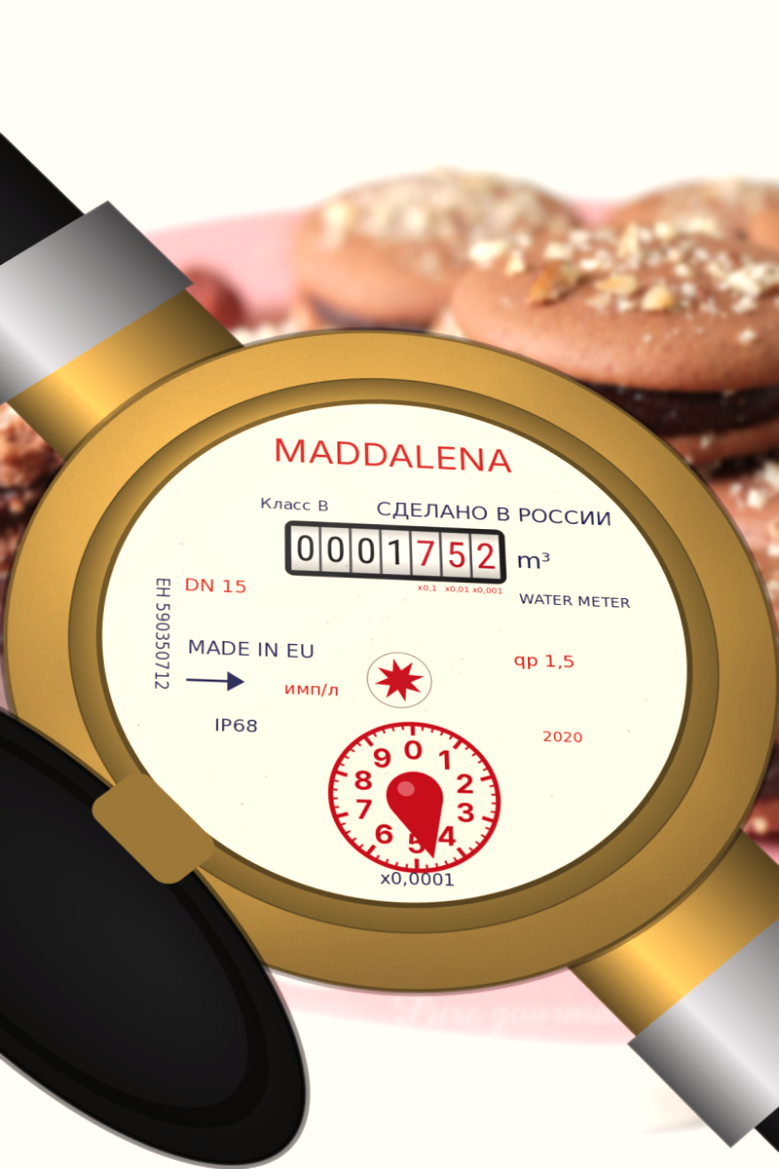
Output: 1.7524 m³
